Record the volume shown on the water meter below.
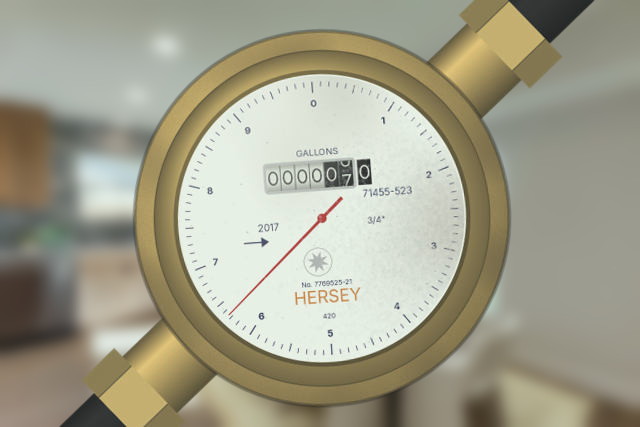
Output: 66.3 gal
